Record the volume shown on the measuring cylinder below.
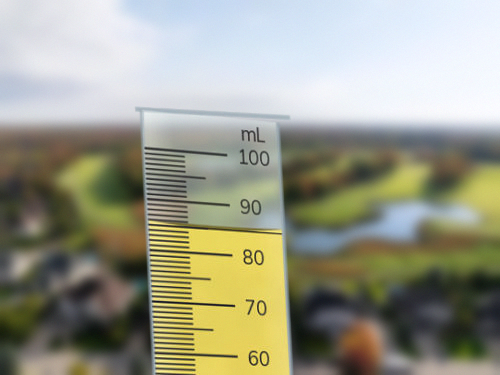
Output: 85 mL
